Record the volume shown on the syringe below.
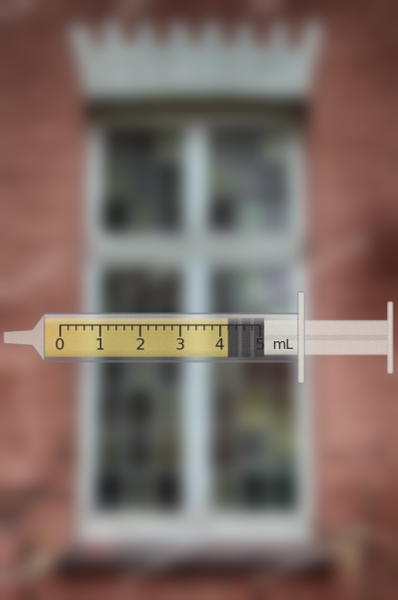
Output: 4.2 mL
